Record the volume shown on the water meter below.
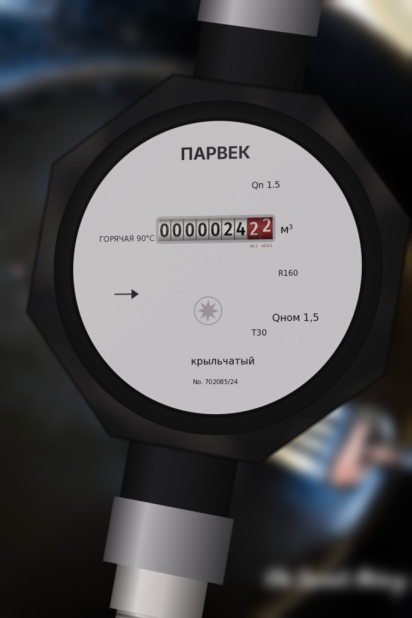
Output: 24.22 m³
